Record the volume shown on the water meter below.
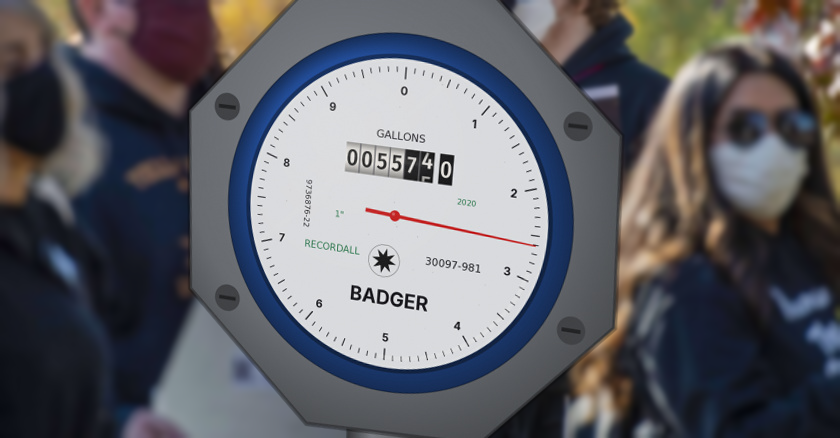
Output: 55742.6 gal
